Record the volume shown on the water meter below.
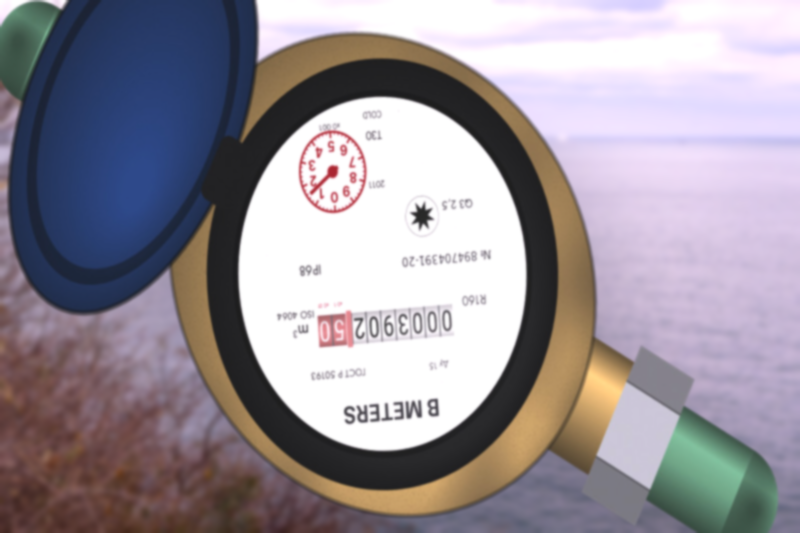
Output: 3902.501 m³
